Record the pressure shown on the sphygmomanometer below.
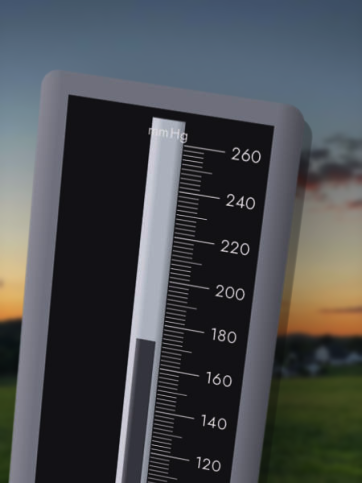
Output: 172 mmHg
